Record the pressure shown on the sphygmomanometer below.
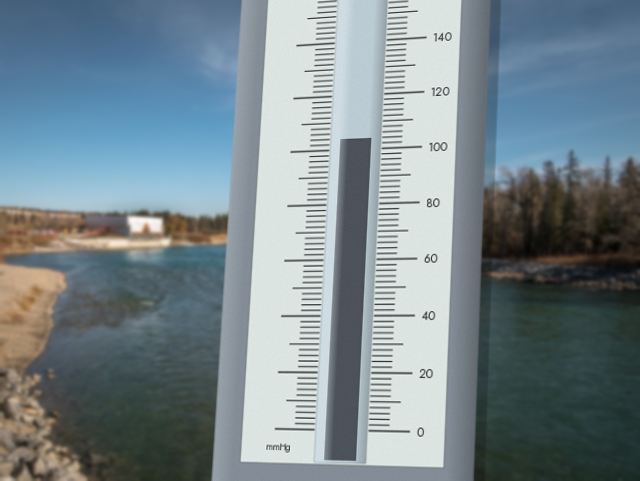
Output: 104 mmHg
